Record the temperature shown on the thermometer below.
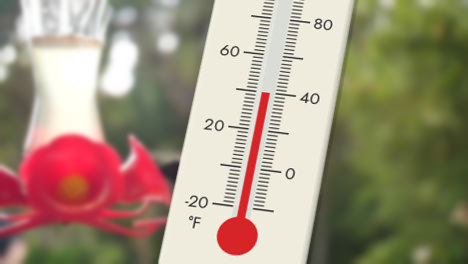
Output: 40 °F
